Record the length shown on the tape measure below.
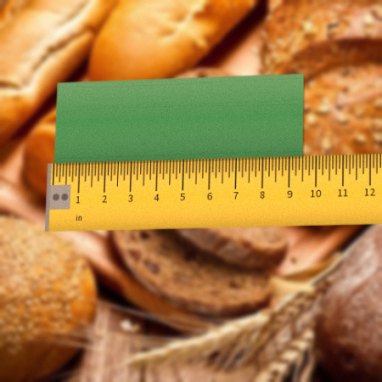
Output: 9.5 in
